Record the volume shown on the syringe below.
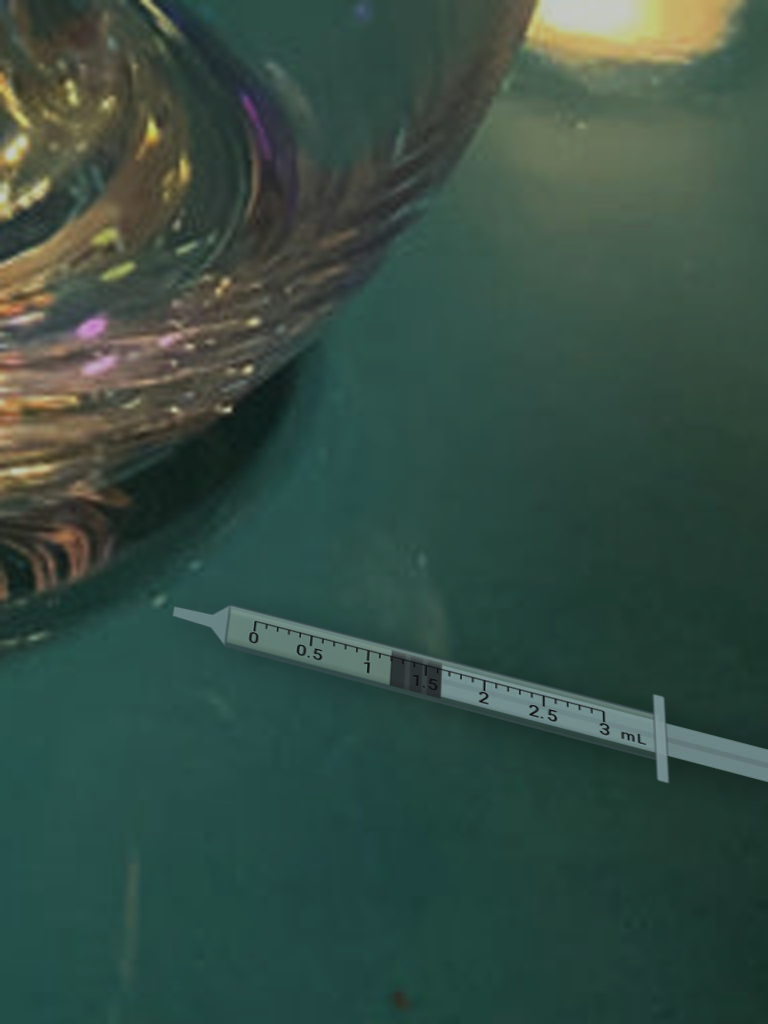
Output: 1.2 mL
